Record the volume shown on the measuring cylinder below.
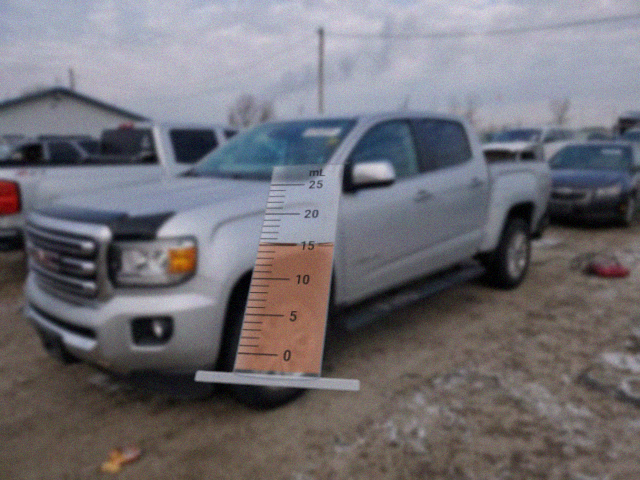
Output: 15 mL
